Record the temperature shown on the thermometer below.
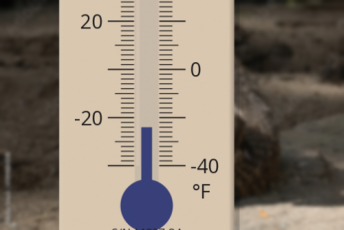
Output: -24 °F
